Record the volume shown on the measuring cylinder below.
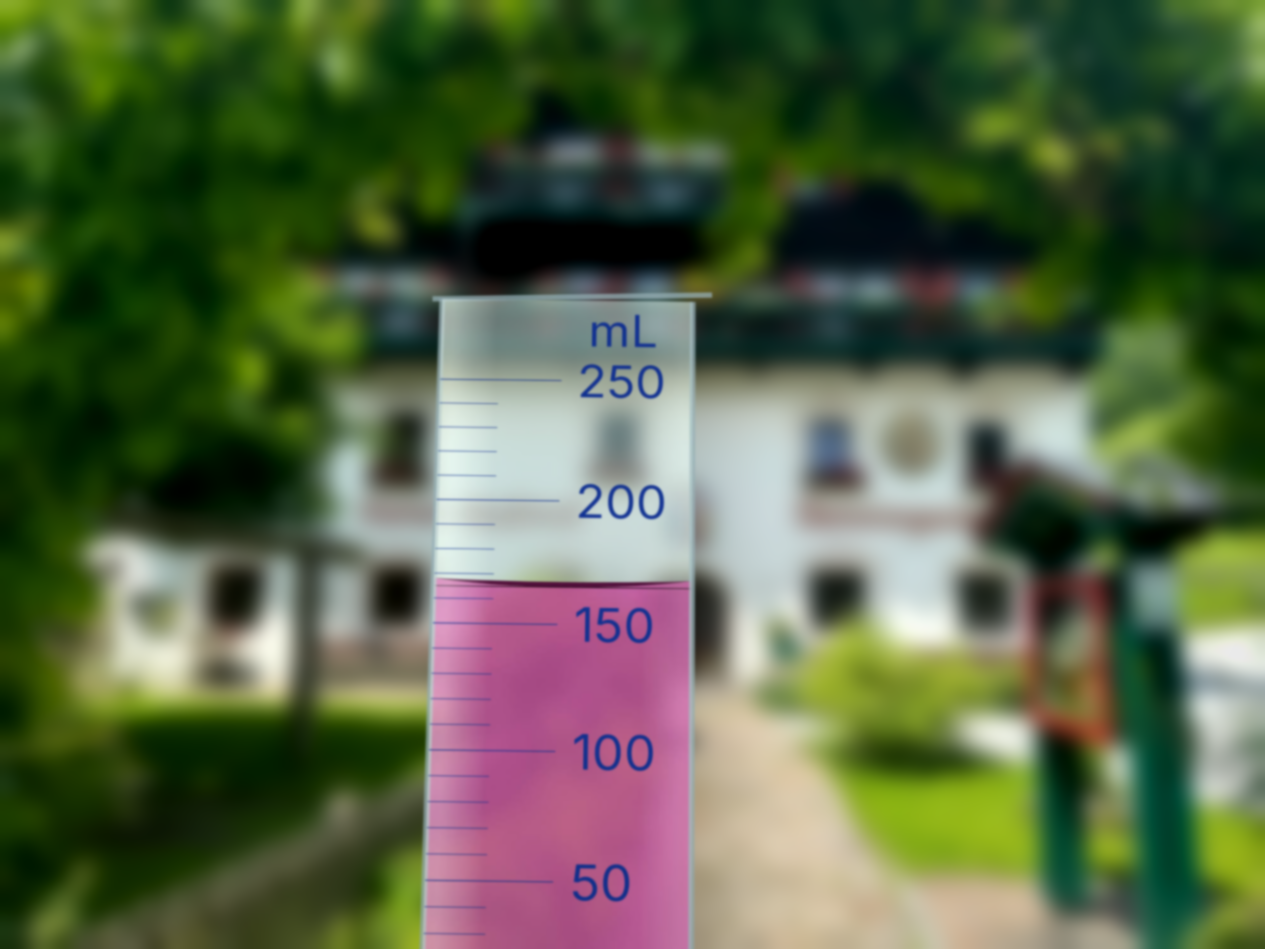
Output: 165 mL
